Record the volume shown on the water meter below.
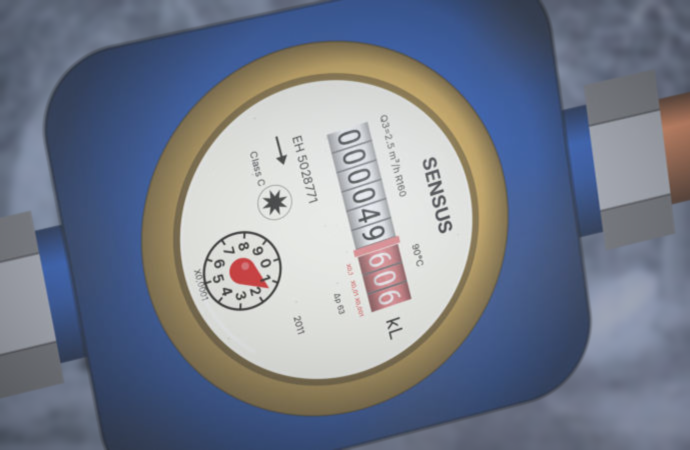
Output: 49.6061 kL
